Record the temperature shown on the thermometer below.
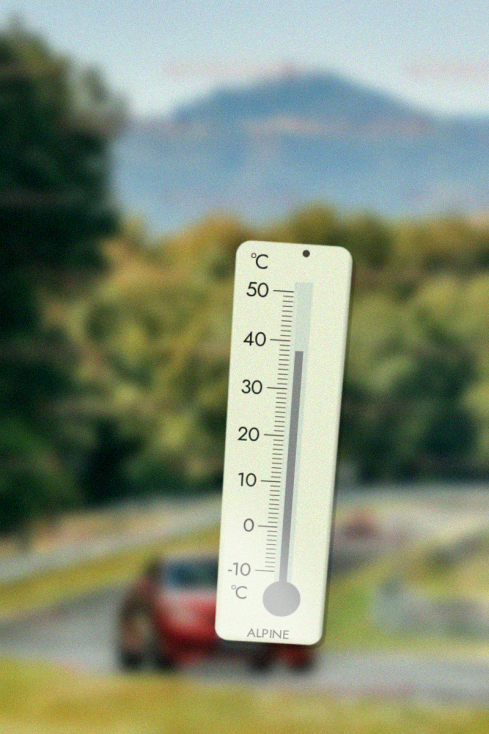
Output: 38 °C
